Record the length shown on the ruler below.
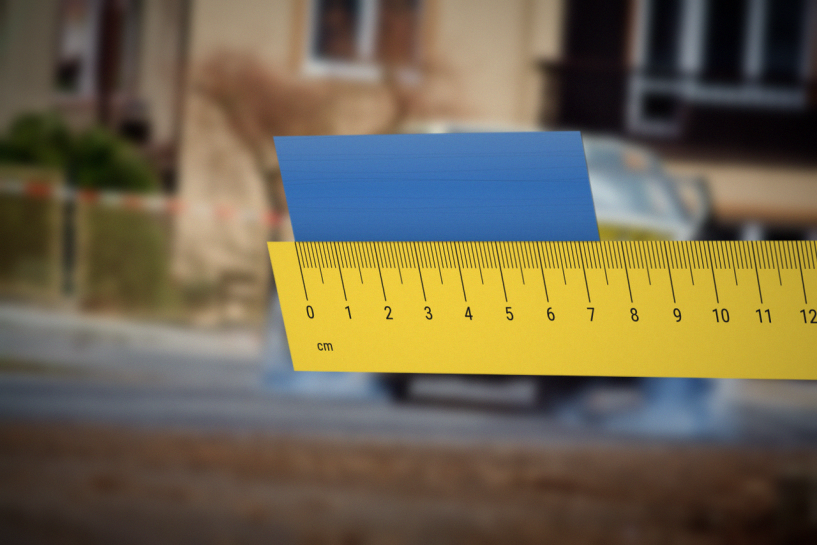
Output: 7.5 cm
